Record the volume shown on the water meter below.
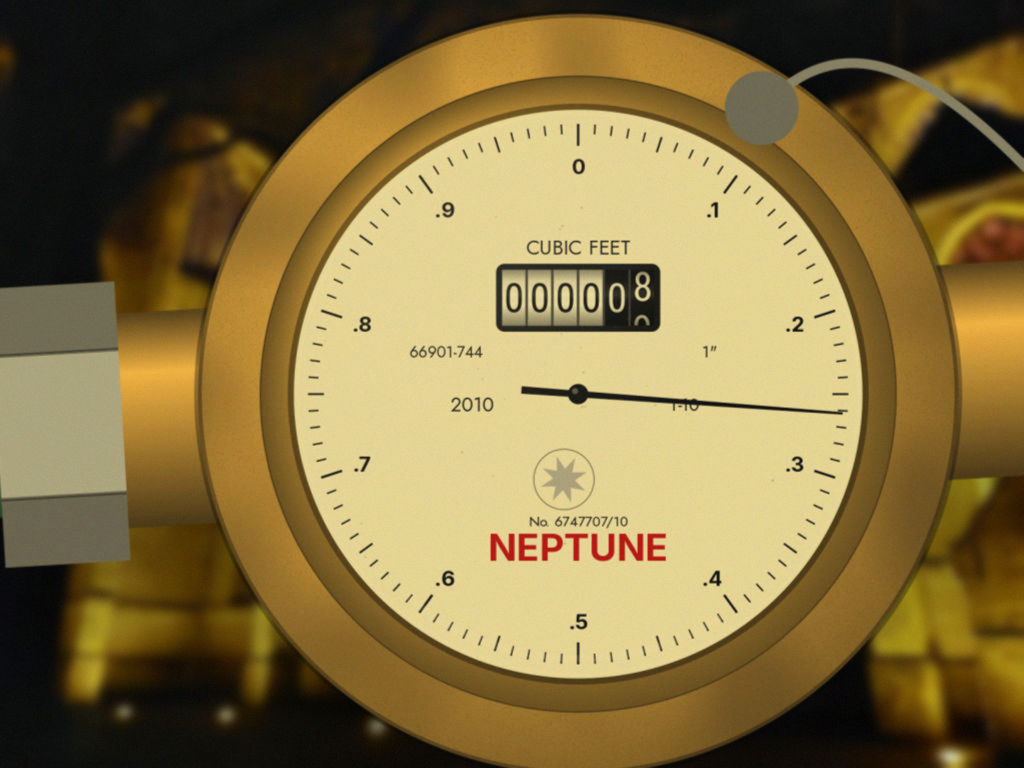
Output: 8.26 ft³
